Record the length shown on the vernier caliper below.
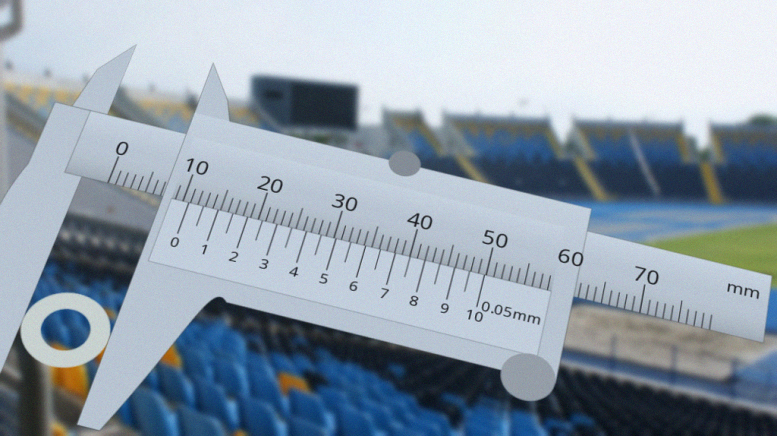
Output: 10.8 mm
